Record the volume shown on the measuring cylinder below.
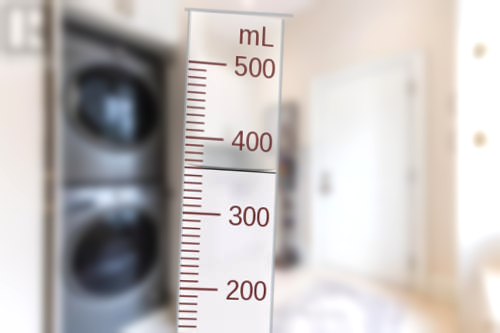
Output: 360 mL
